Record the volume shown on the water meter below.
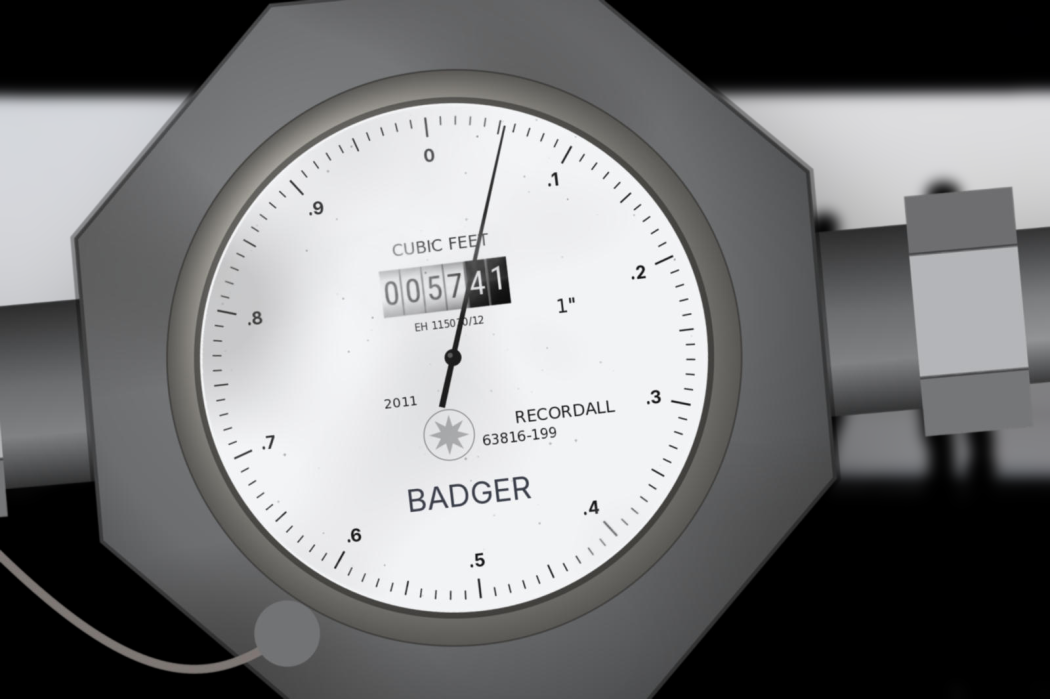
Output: 5741.05 ft³
